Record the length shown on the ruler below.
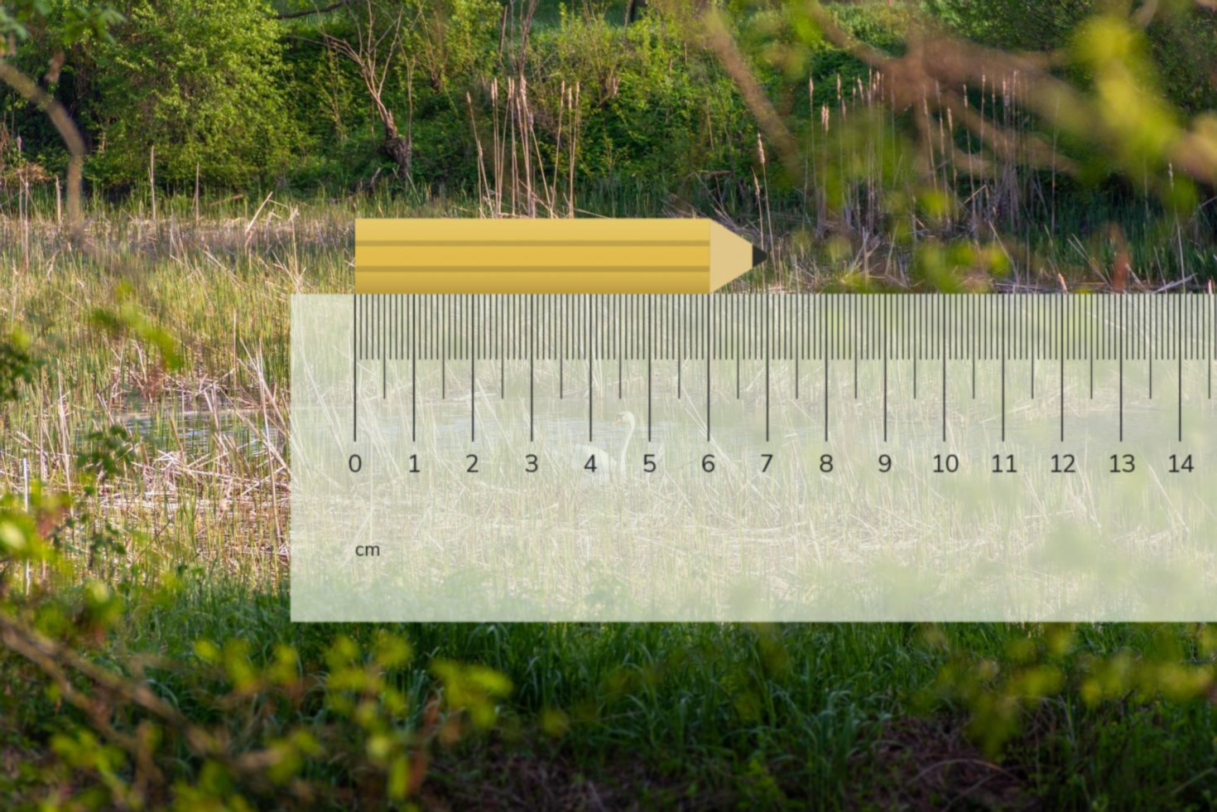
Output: 7 cm
